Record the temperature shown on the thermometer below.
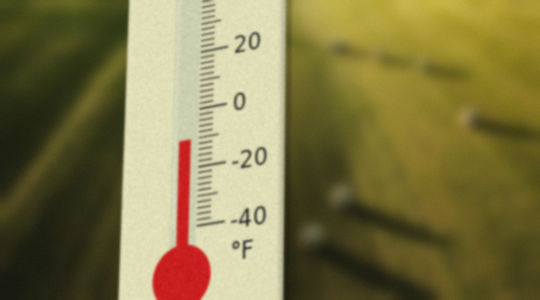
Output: -10 °F
